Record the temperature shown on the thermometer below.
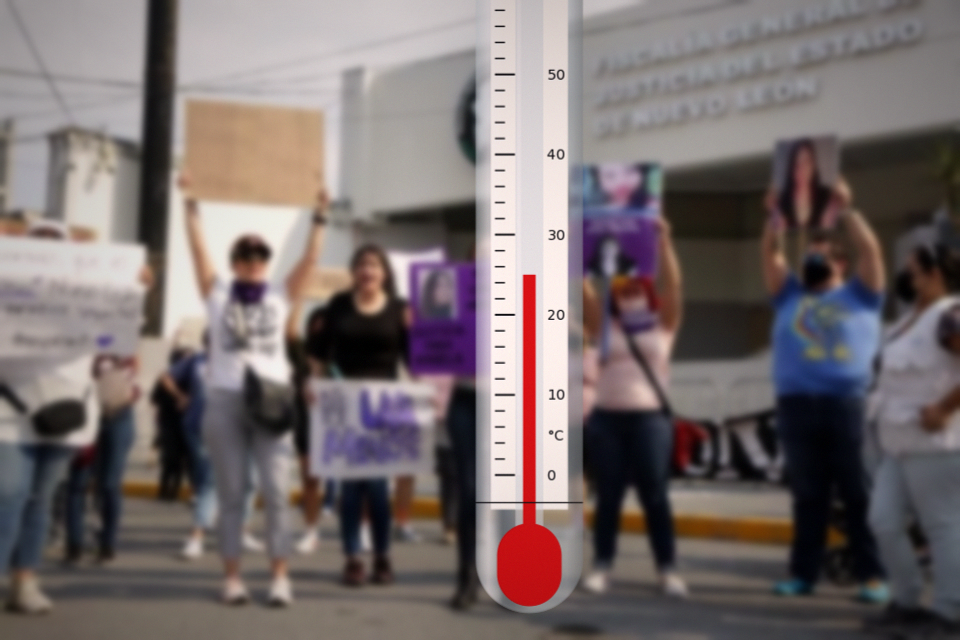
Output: 25 °C
